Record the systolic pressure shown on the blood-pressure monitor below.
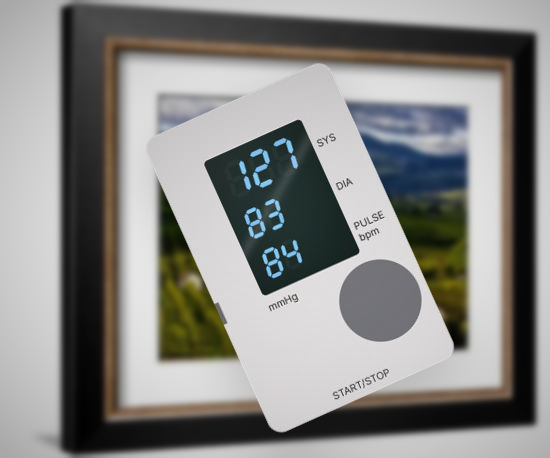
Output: 127 mmHg
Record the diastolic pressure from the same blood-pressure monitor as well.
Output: 83 mmHg
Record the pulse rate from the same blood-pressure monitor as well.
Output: 84 bpm
